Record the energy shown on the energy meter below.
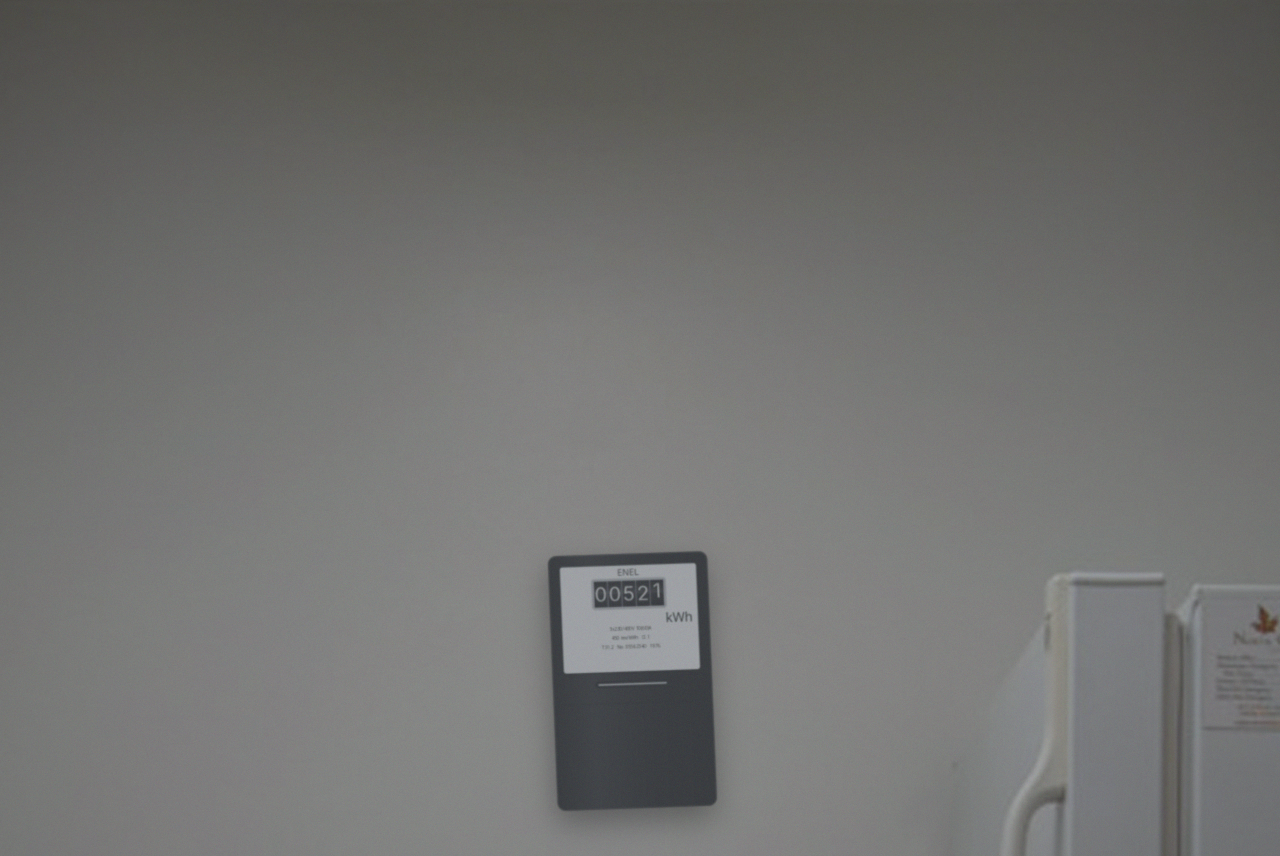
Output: 521 kWh
